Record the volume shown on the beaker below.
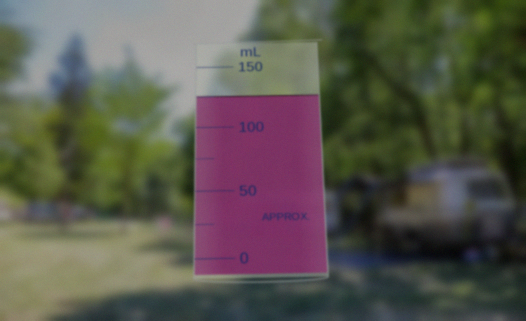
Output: 125 mL
